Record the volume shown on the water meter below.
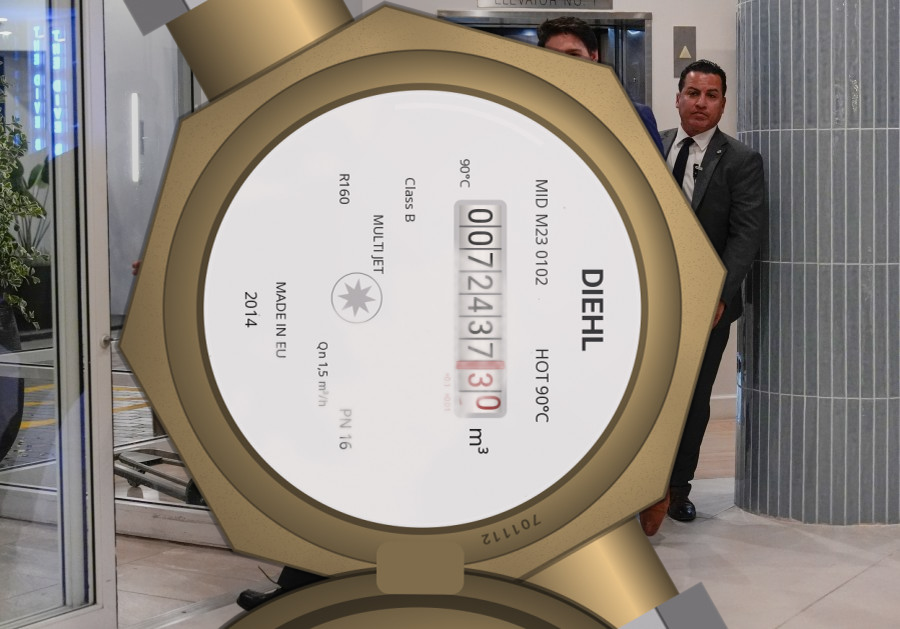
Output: 72437.30 m³
